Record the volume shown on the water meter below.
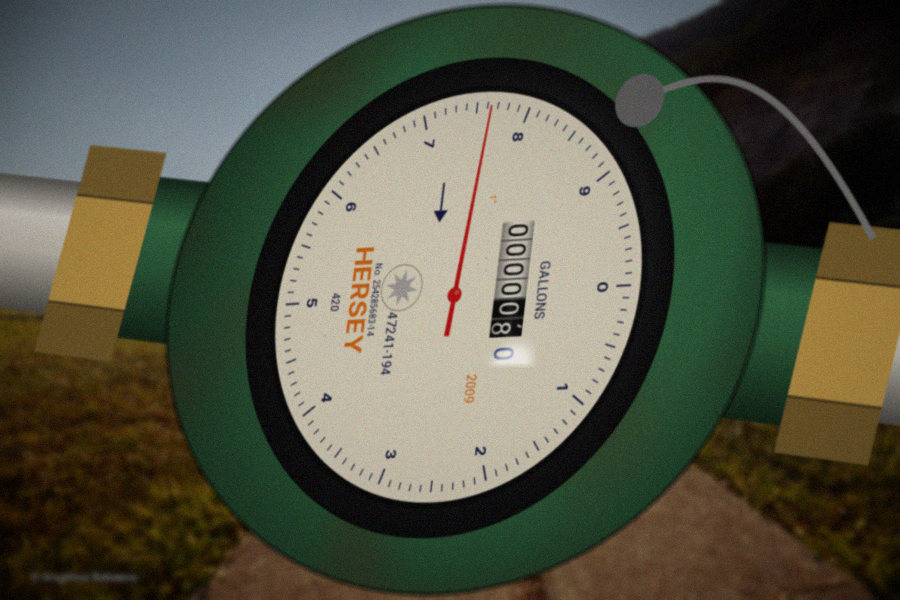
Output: 77.6 gal
